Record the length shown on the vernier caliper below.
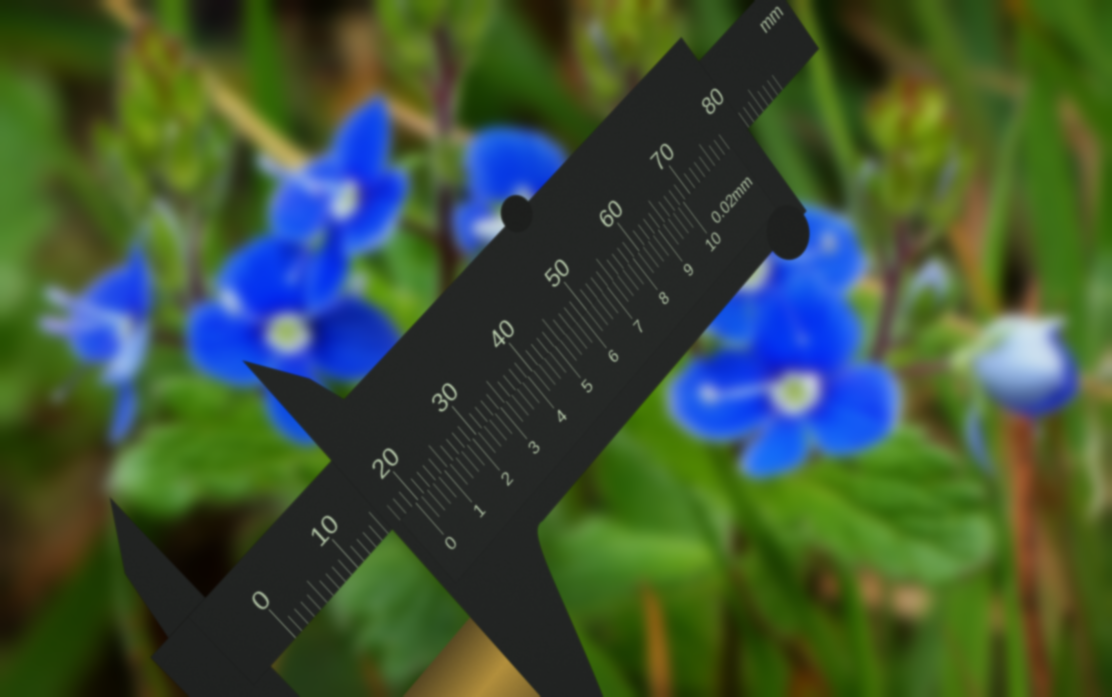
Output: 19.6 mm
